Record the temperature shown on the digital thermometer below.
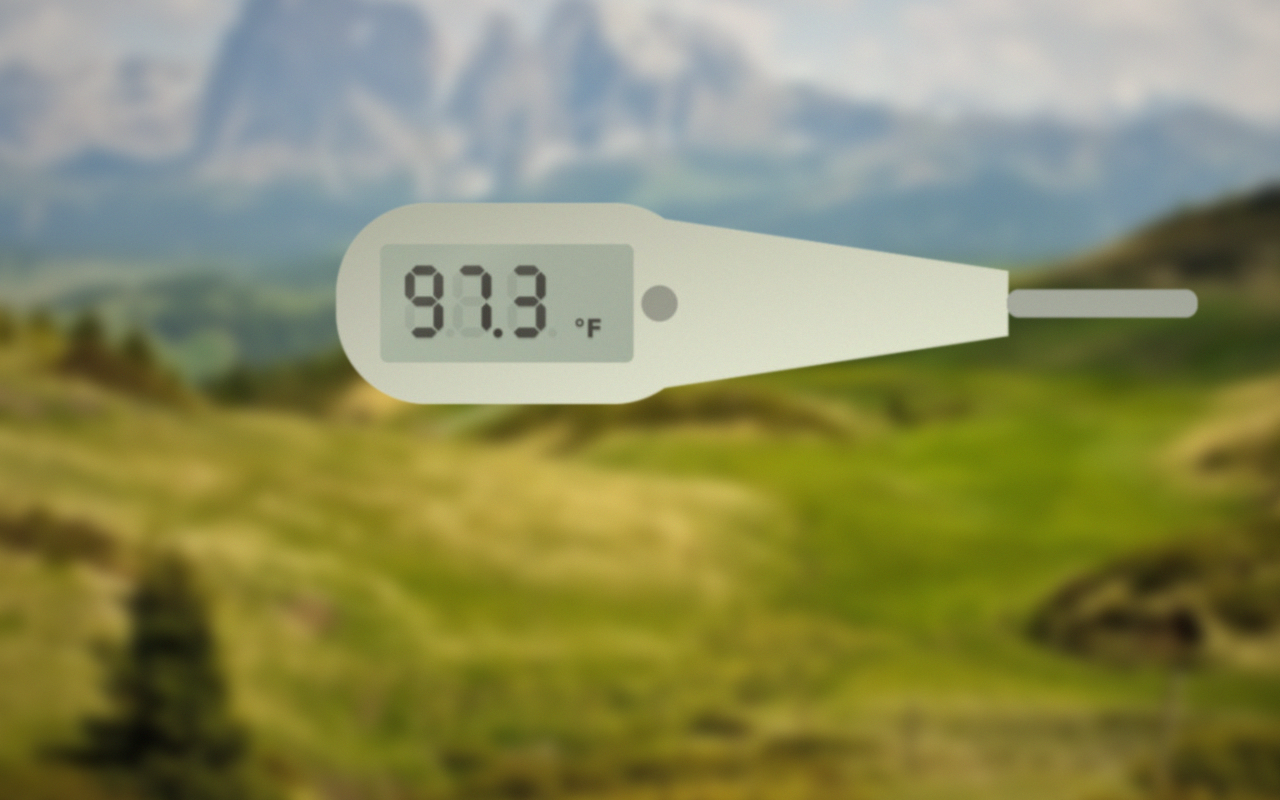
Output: 97.3 °F
